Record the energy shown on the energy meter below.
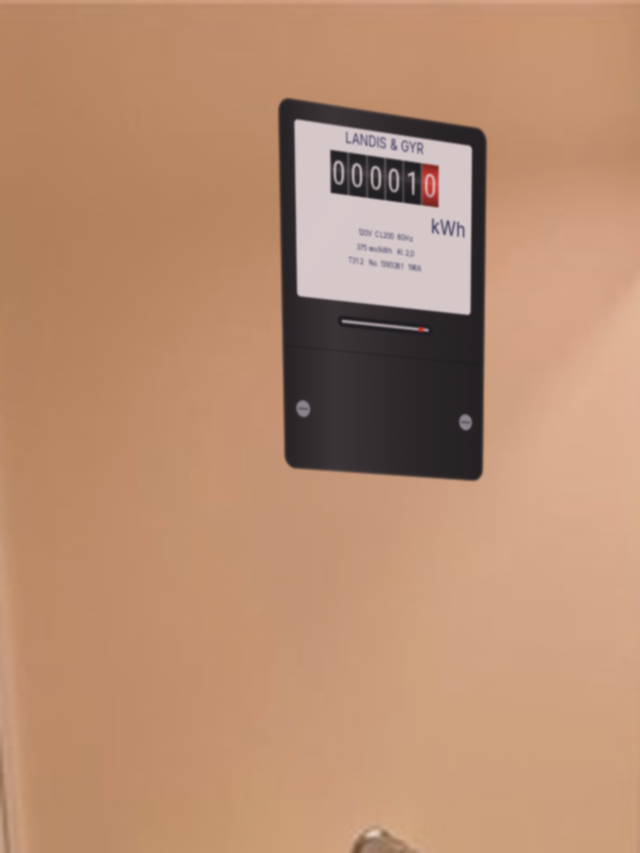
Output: 1.0 kWh
